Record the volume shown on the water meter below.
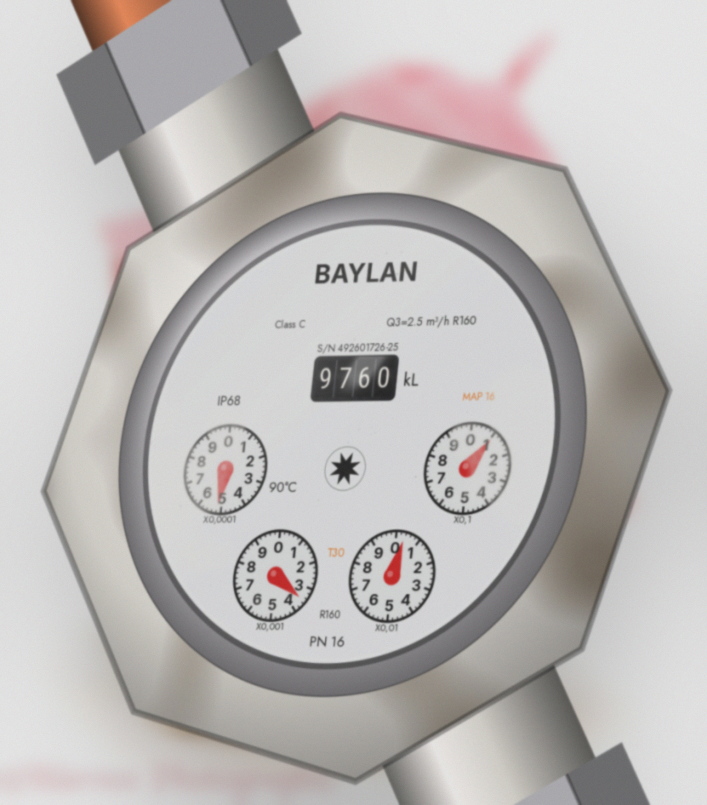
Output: 9760.1035 kL
